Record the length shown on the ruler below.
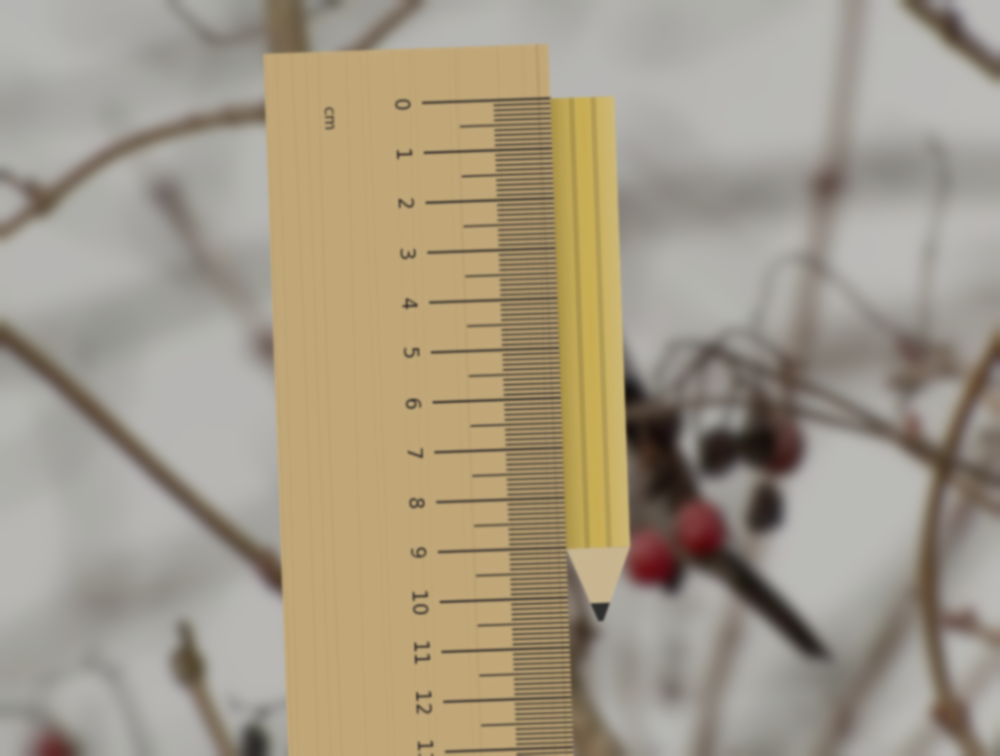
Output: 10.5 cm
